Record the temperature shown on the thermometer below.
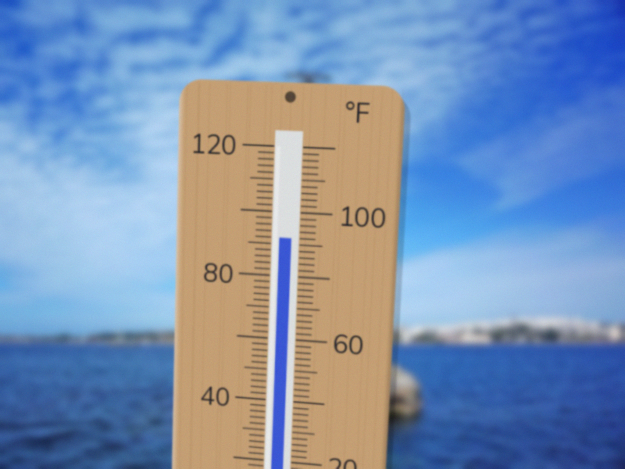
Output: 92 °F
